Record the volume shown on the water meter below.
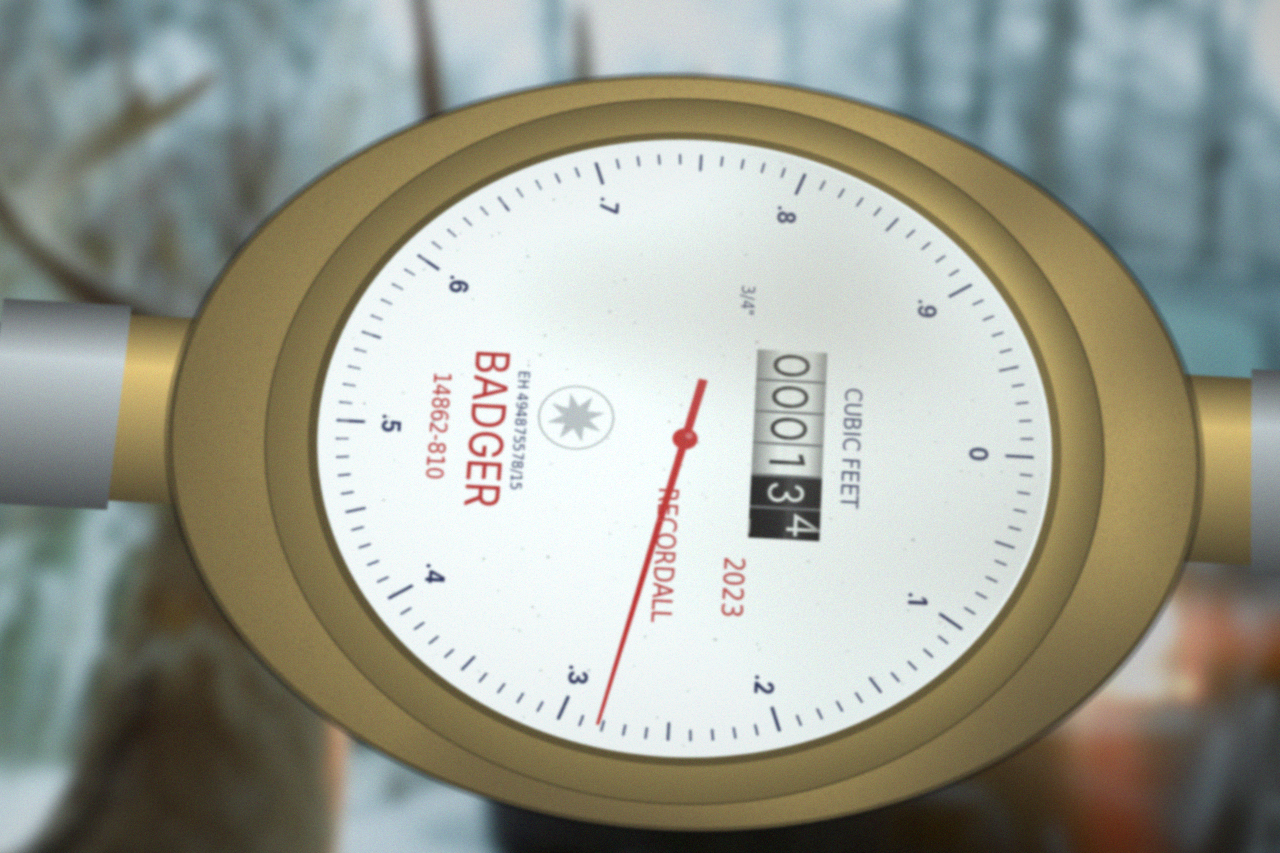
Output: 134.28 ft³
